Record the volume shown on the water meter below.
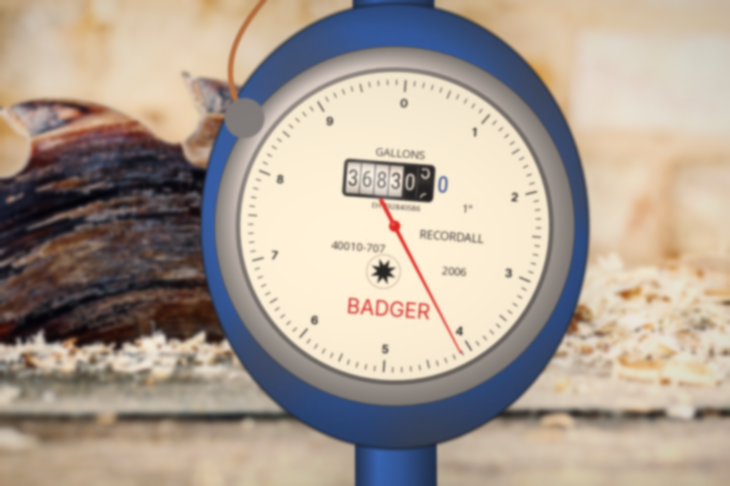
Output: 3683054.1 gal
